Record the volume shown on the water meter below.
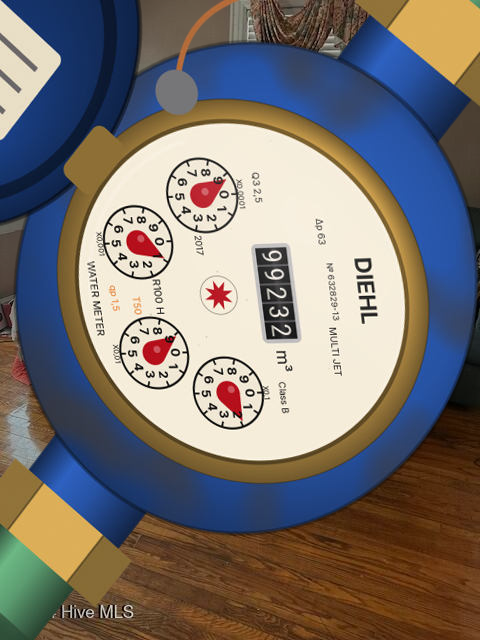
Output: 99232.1909 m³
